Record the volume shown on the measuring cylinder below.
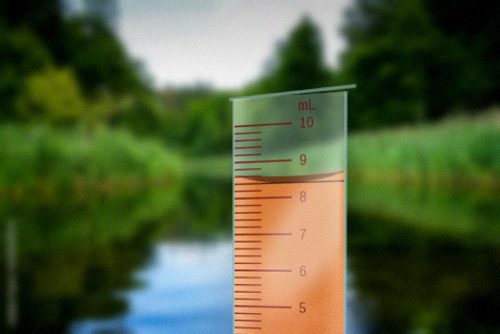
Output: 8.4 mL
